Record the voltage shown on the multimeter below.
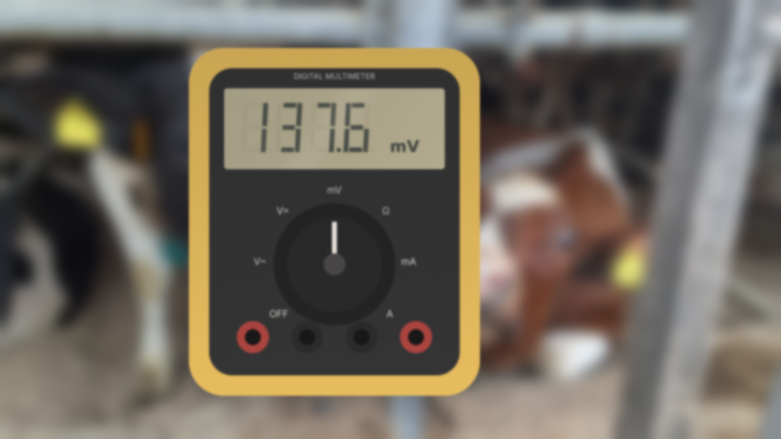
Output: 137.6 mV
